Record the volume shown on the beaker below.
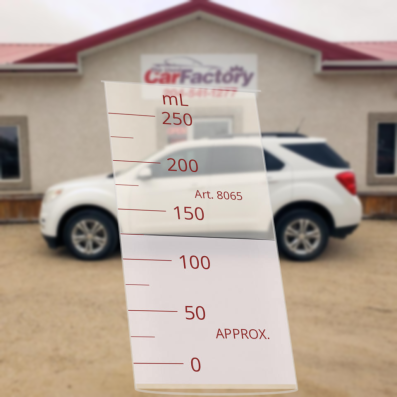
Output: 125 mL
